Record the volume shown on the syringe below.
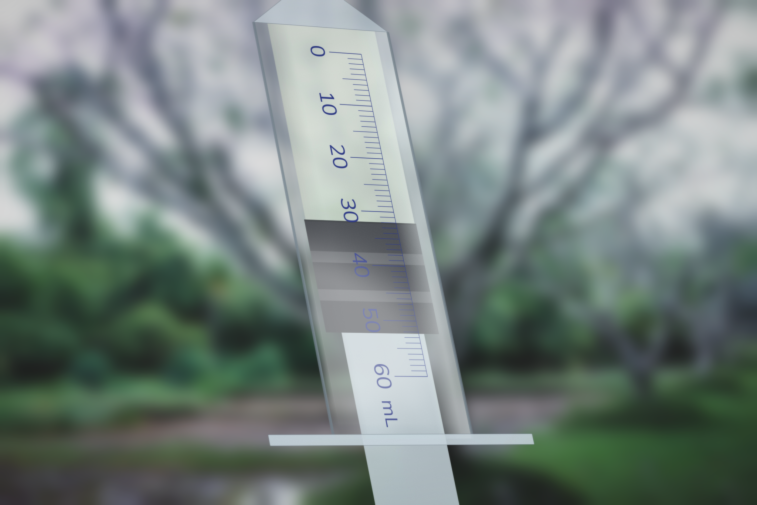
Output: 32 mL
